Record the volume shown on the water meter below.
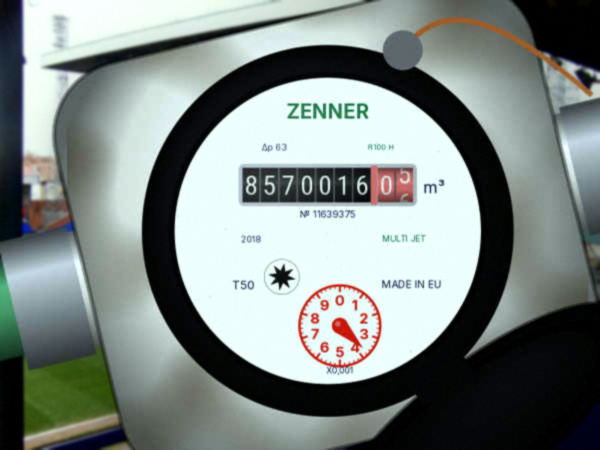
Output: 8570016.053 m³
